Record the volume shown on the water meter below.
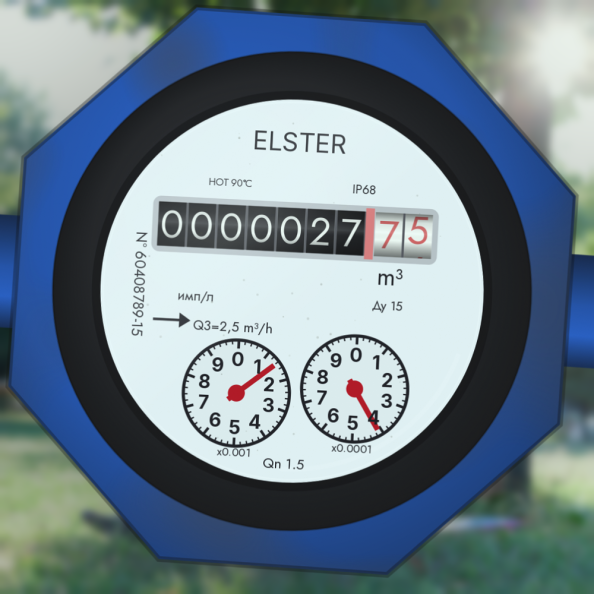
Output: 27.7514 m³
